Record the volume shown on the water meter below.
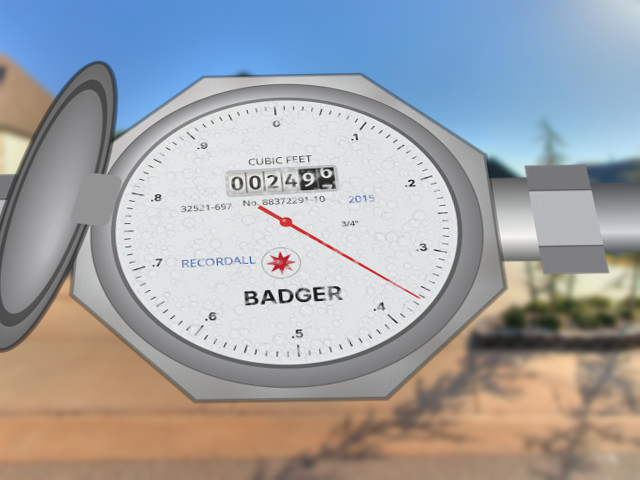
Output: 2496.36 ft³
